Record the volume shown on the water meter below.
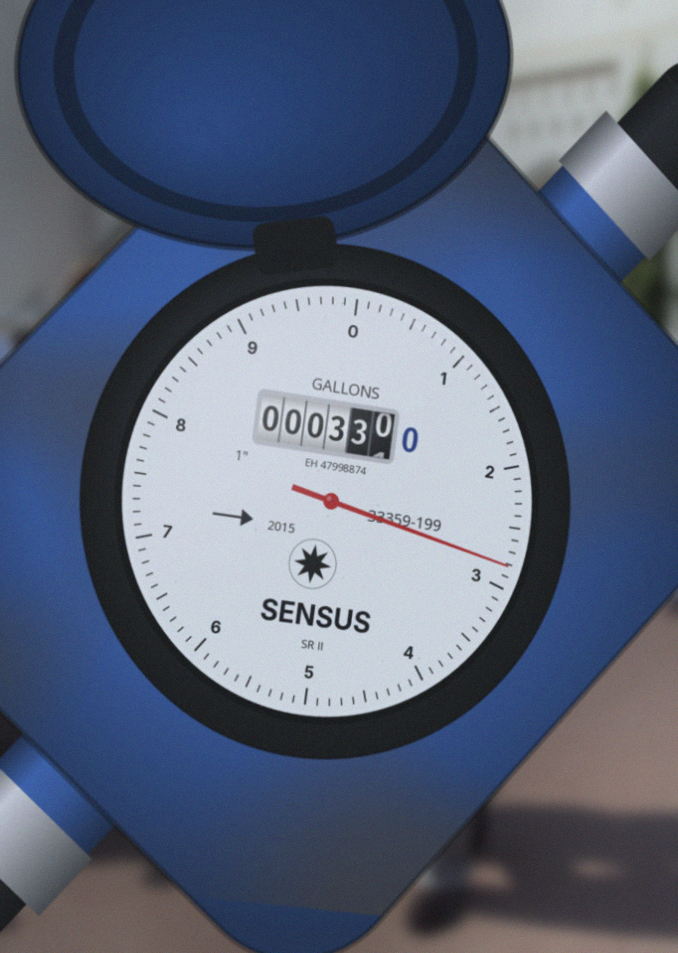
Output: 3302.8 gal
